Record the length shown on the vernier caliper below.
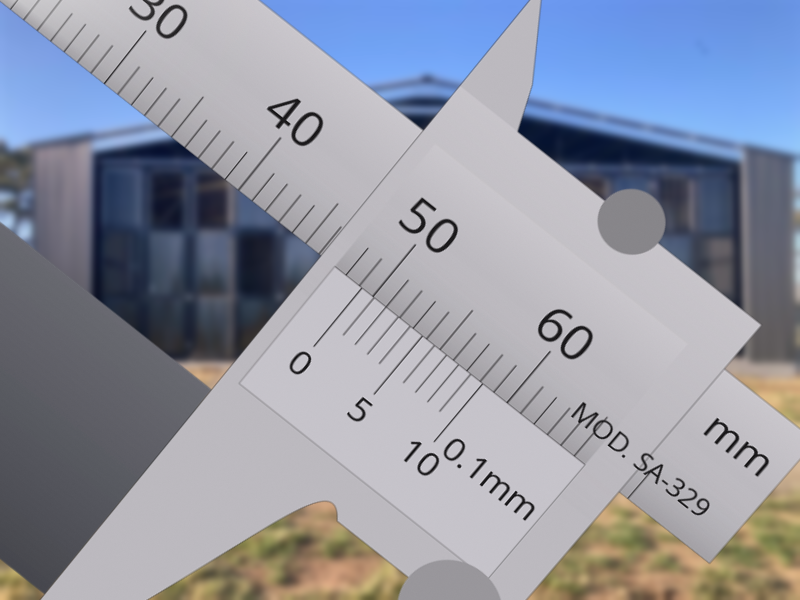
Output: 49.2 mm
